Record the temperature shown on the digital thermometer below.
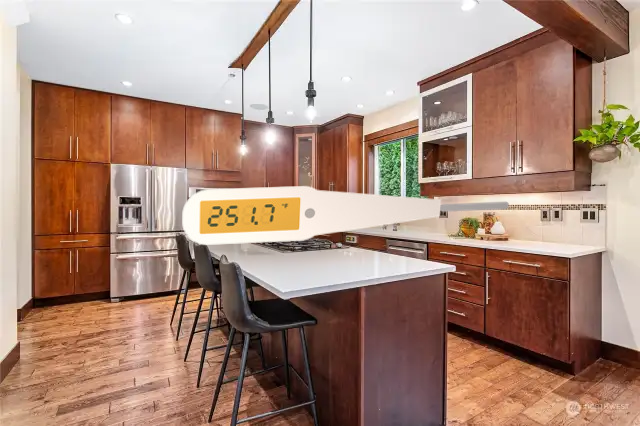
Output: 251.7 °F
